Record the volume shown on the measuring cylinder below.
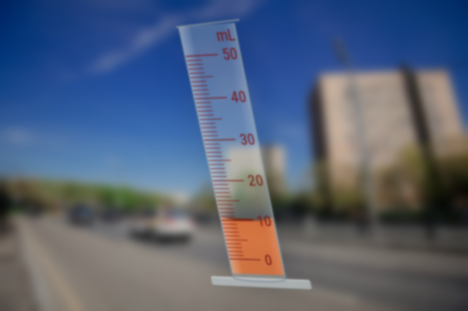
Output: 10 mL
